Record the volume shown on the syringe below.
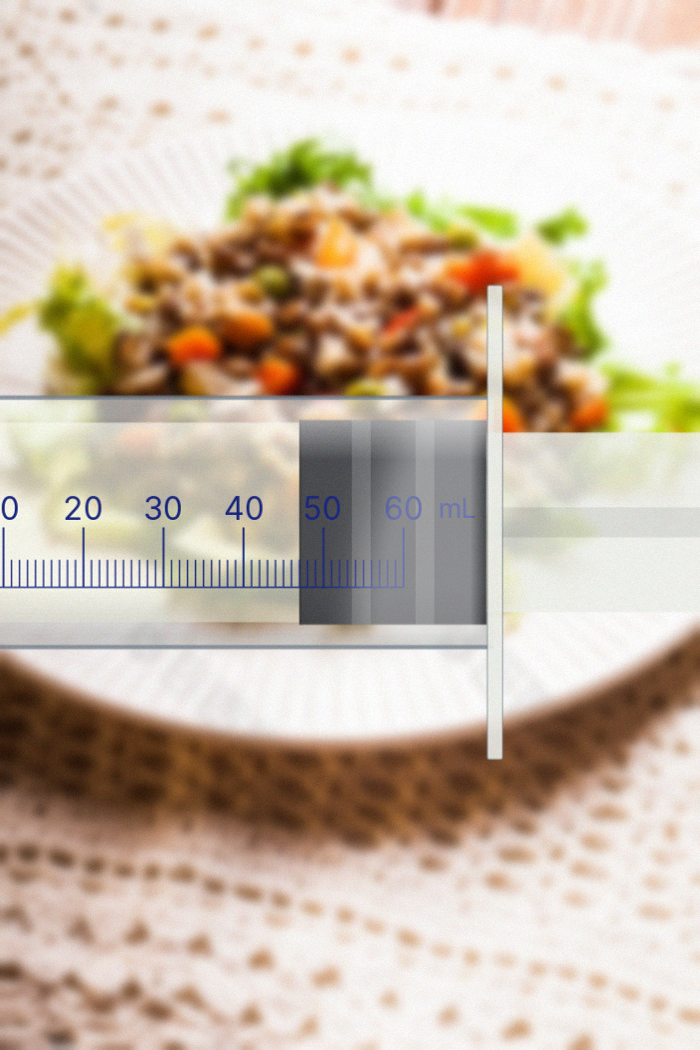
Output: 47 mL
